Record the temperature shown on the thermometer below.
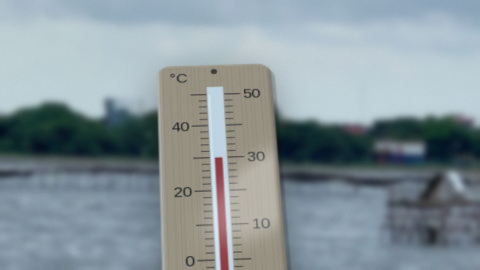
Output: 30 °C
